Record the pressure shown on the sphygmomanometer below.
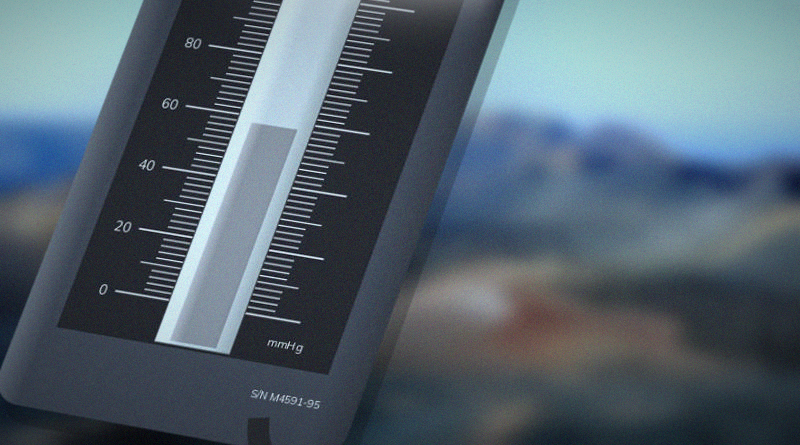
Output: 58 mmHg
